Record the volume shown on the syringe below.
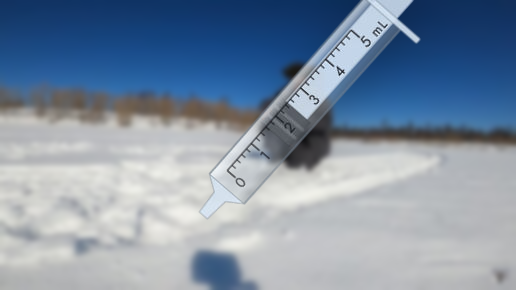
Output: 1.6 mL
